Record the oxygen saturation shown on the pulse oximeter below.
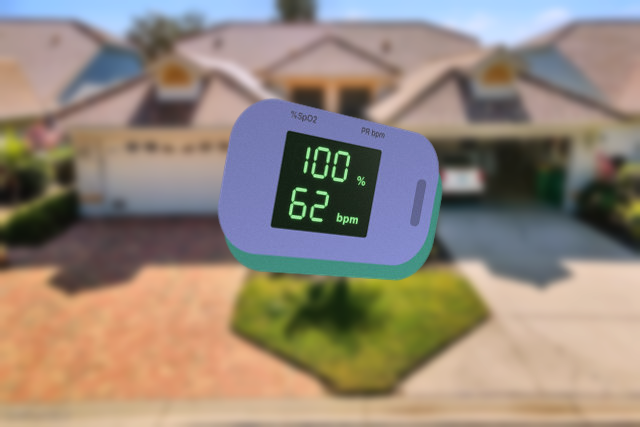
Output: 100 %
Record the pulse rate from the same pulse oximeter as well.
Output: 62 bpm
